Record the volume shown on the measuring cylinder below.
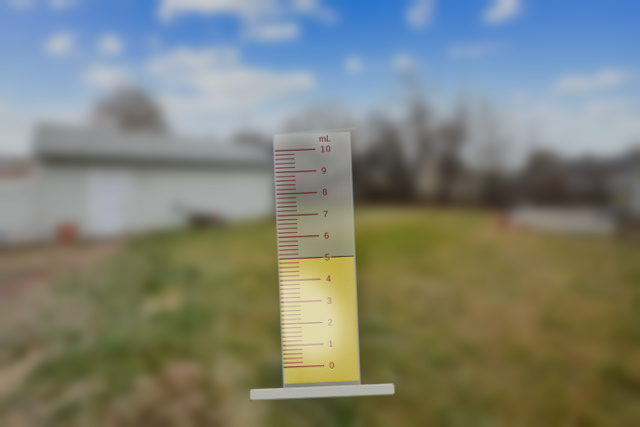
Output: 5 mL
